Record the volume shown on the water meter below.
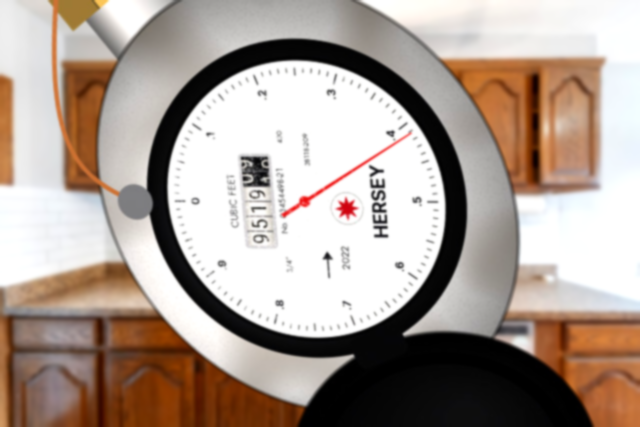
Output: 951909.41 ft³
